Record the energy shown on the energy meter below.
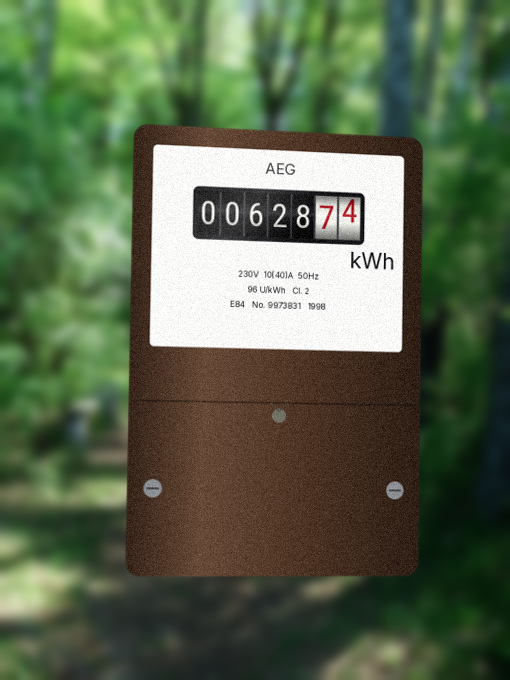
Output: 628.74 kWh
